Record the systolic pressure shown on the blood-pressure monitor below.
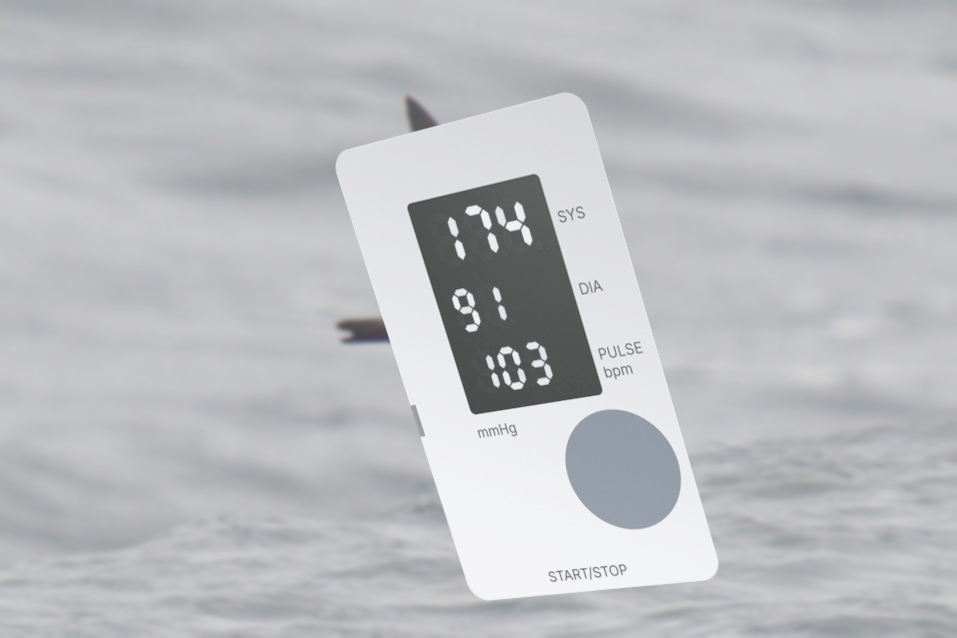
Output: 174 mmHg
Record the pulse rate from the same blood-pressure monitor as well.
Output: 103 bpm
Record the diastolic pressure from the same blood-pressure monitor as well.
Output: 91 mmHg
